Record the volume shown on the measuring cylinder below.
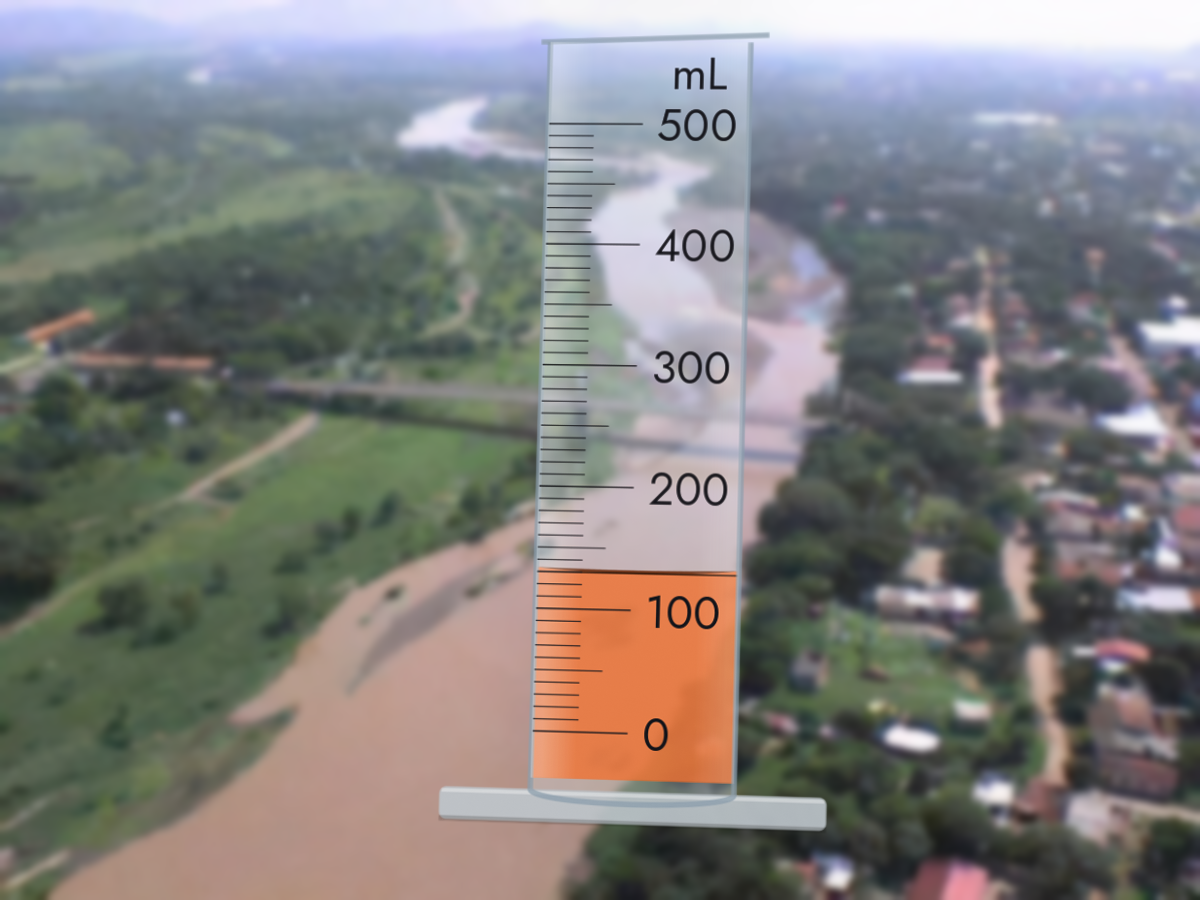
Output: 130 mL
